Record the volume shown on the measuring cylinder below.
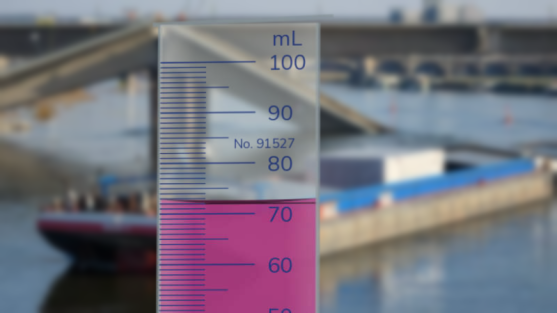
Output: 72 mL
